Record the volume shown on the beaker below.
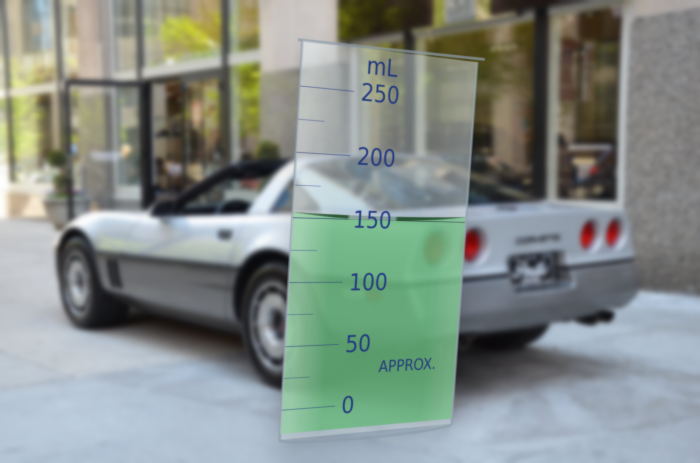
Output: 150 mL
